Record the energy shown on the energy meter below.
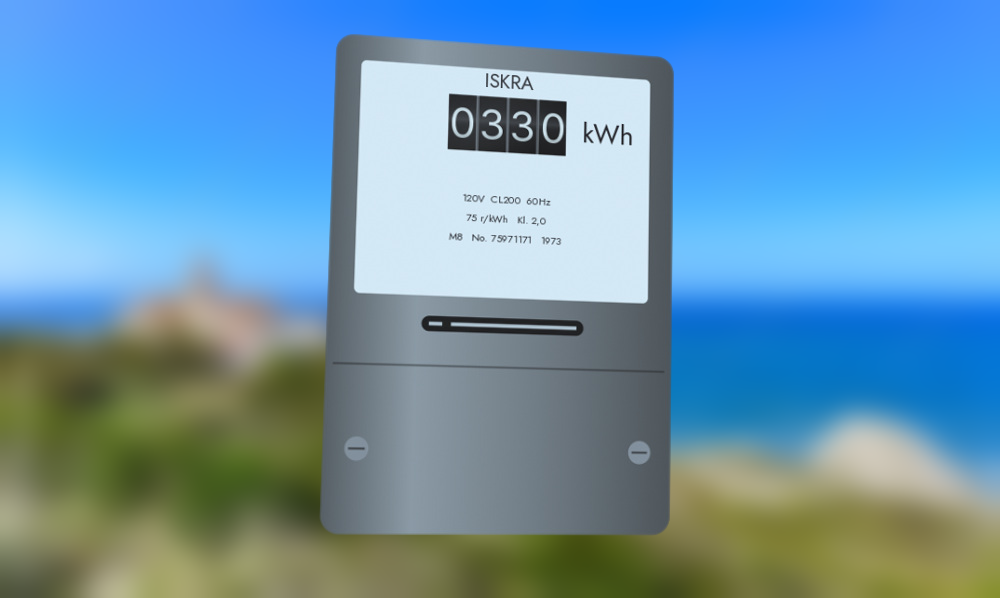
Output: 330 kWh
